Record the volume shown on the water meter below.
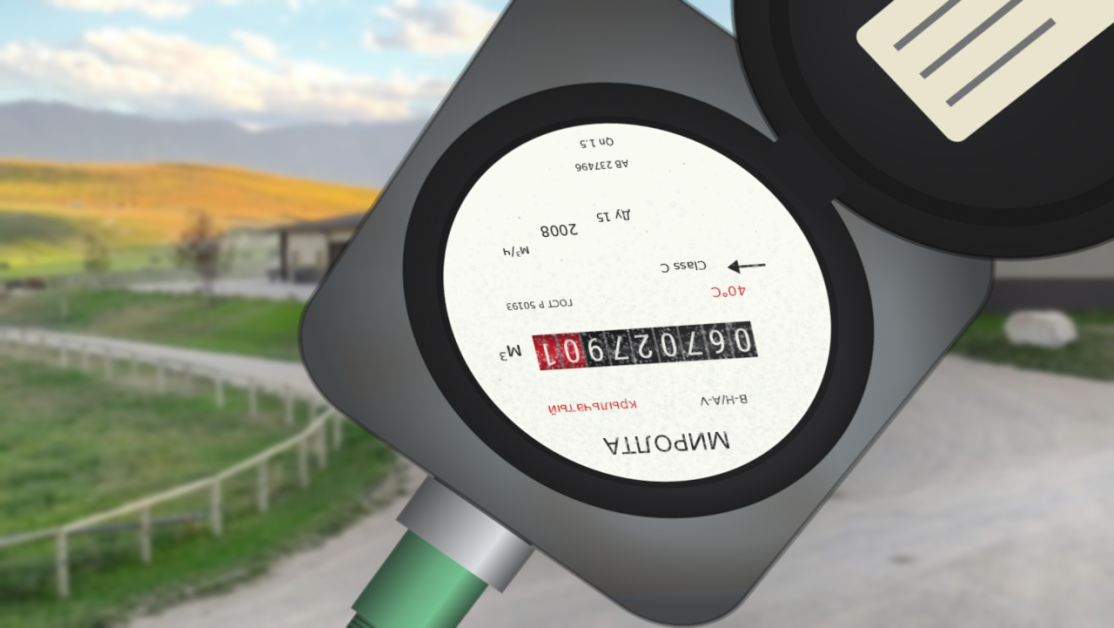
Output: 670279.01 m³
